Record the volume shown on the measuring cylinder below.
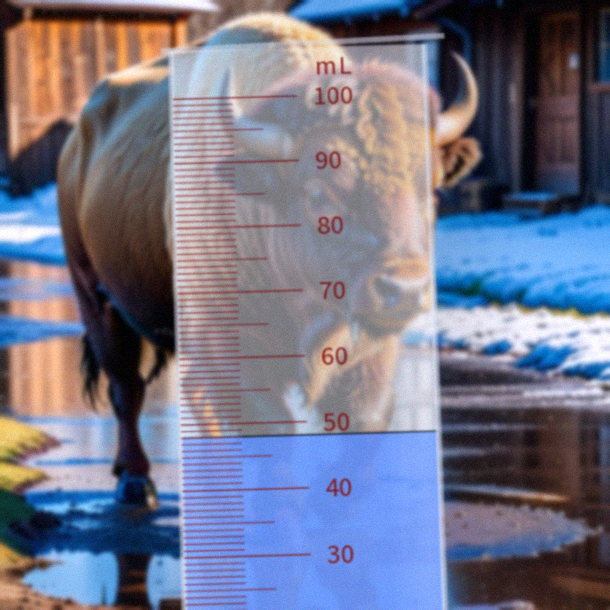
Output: 48 mL
